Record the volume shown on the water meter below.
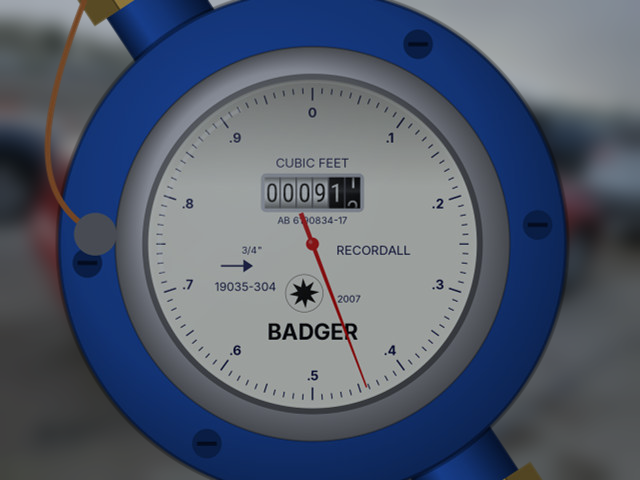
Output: 911.44 ft³
